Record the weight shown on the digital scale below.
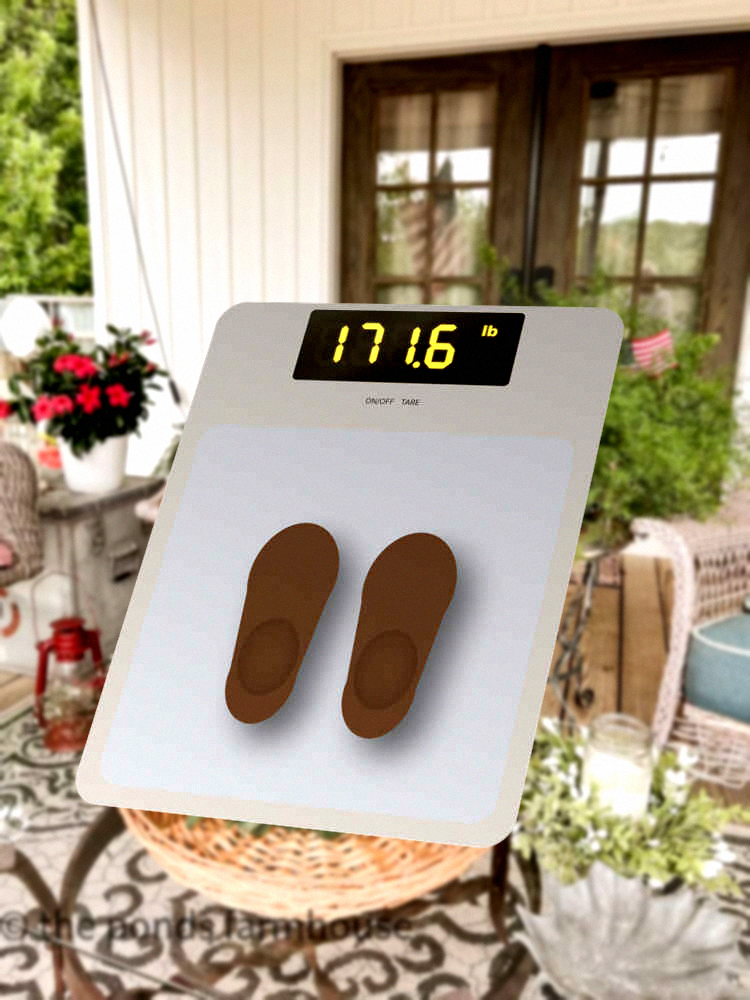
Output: 171.6 lb
